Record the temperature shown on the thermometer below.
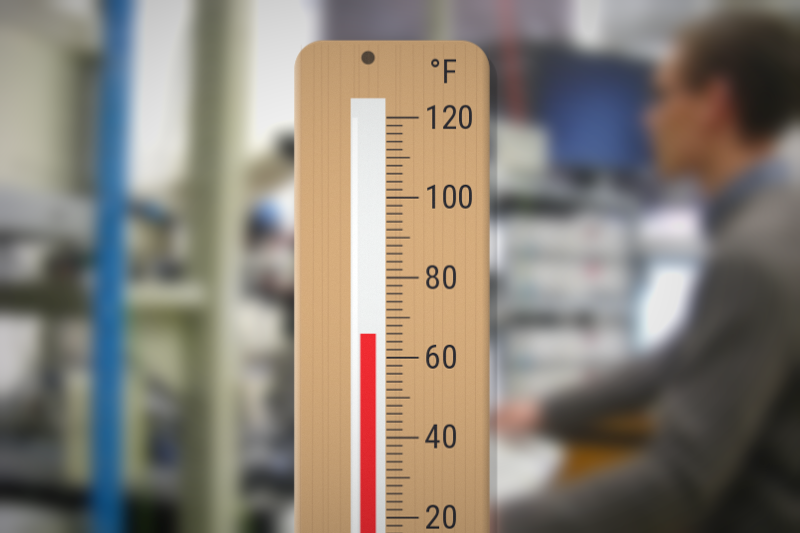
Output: 66 °F
